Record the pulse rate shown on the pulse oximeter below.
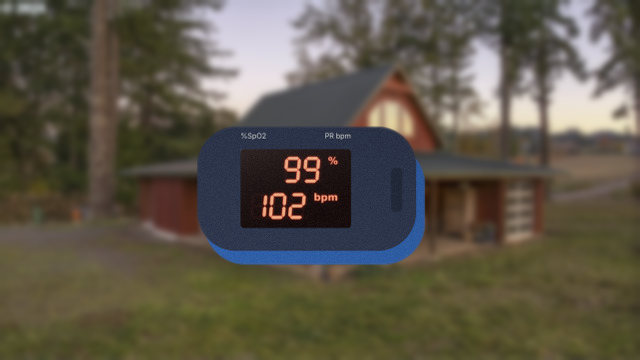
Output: 102 bpm
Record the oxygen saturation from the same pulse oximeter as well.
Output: 99 %
